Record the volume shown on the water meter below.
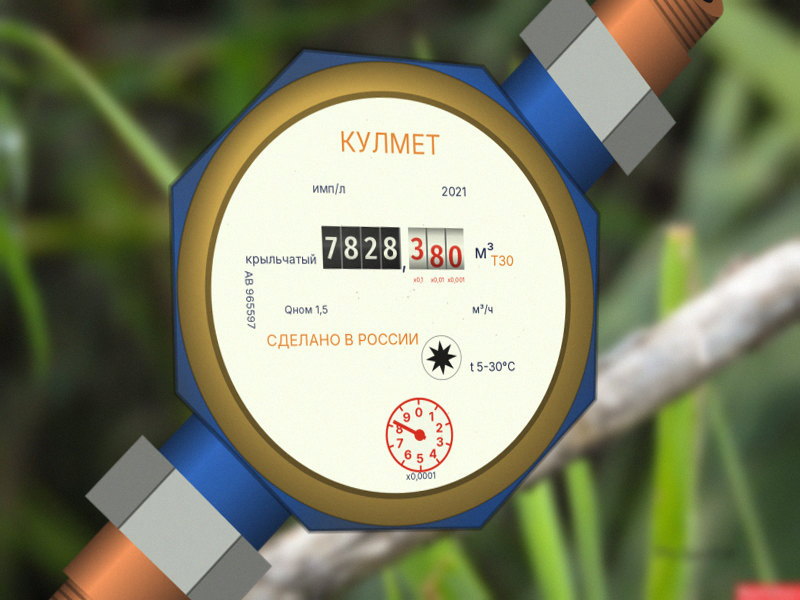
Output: 7828.3798 m³
